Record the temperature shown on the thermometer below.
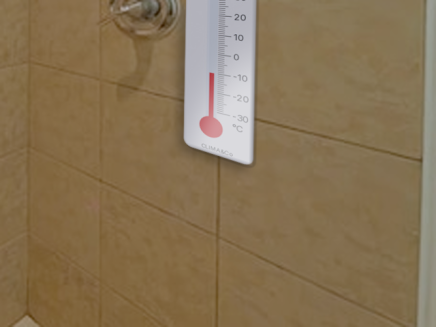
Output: -10 °C
